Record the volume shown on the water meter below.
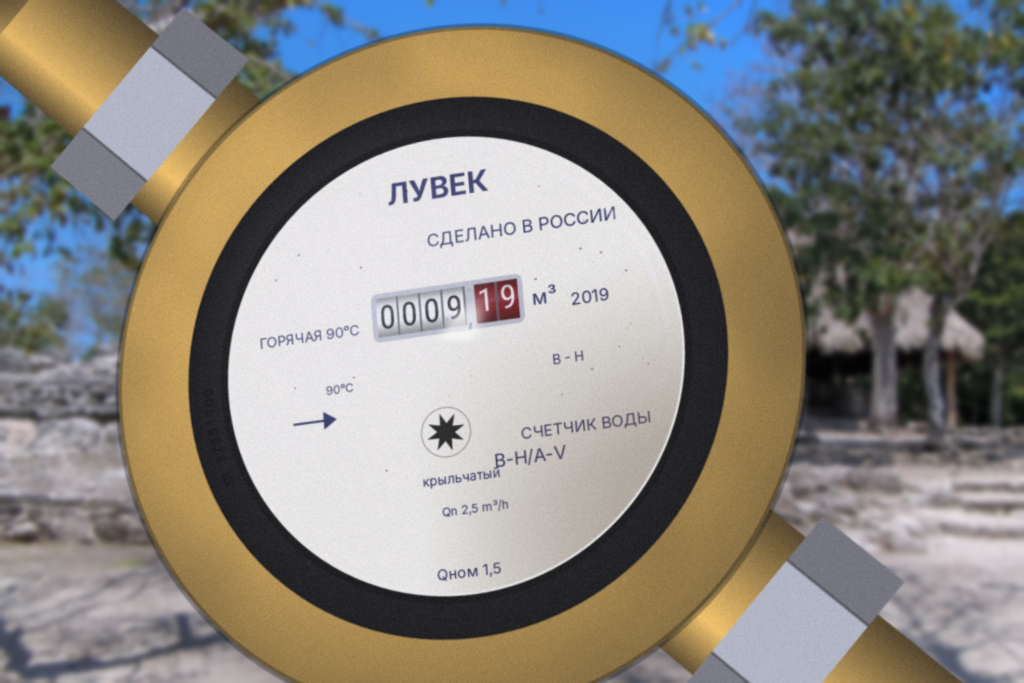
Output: 9.19 m³
